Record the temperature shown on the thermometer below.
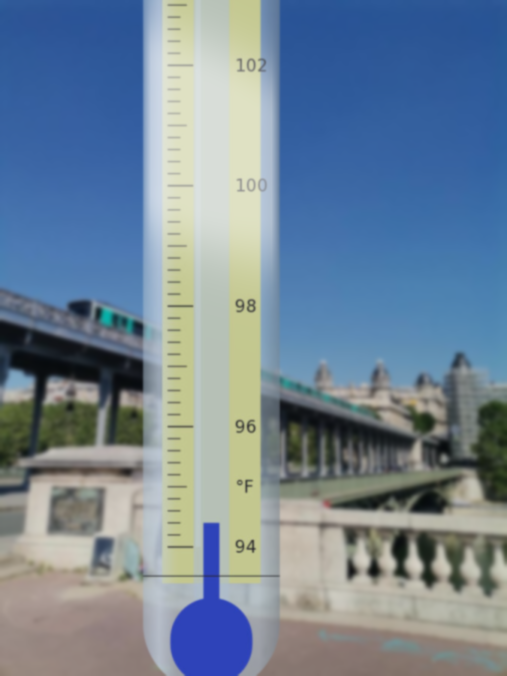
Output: 94.4 °F
